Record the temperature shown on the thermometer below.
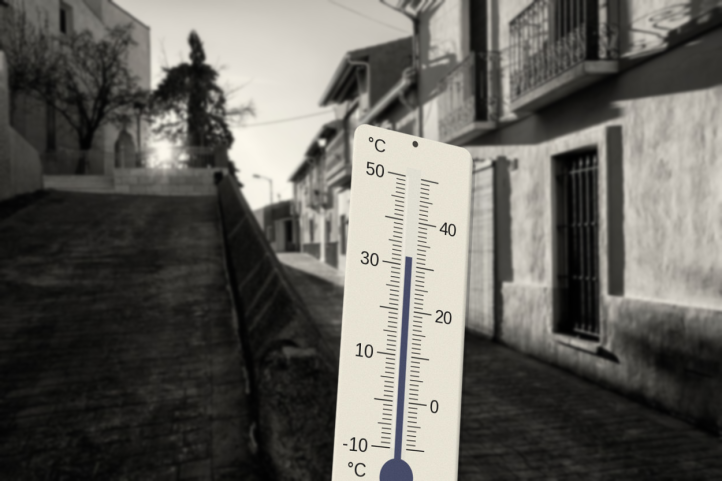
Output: 32 °C
